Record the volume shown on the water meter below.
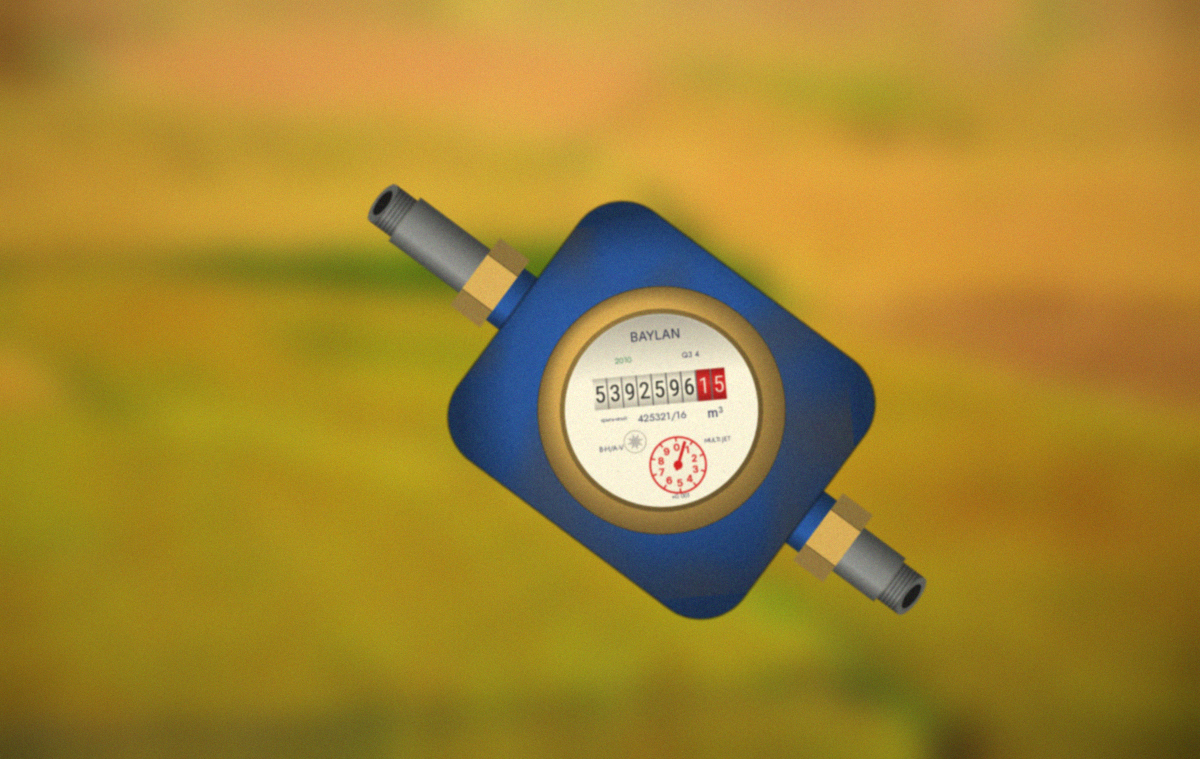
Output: 5392596.150 m³
